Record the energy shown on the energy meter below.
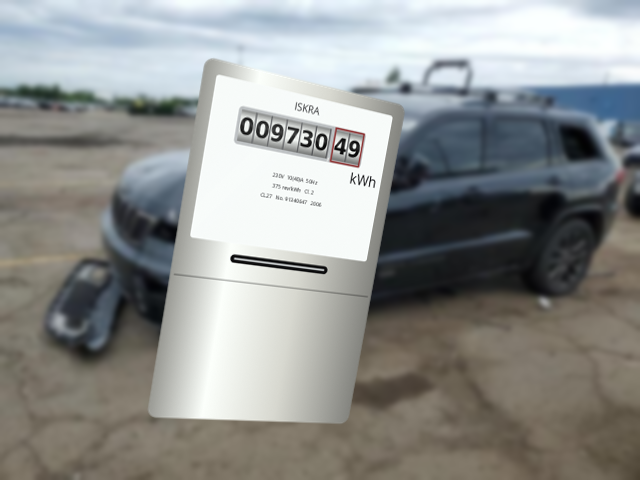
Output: 9730.49 kWh
